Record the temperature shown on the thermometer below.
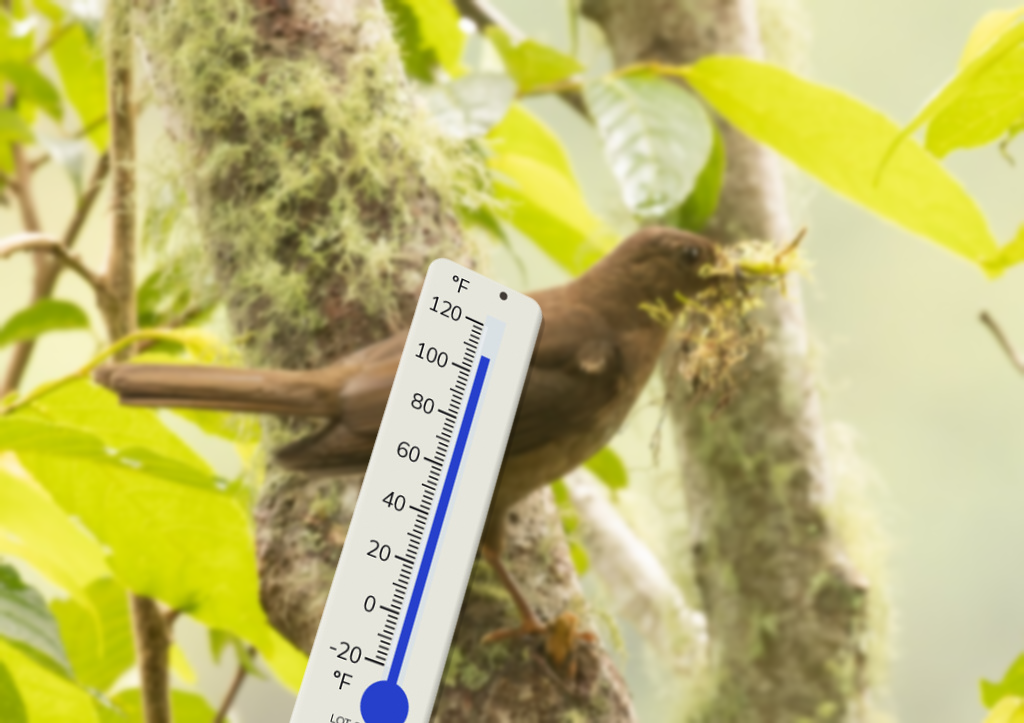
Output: 108 °F
